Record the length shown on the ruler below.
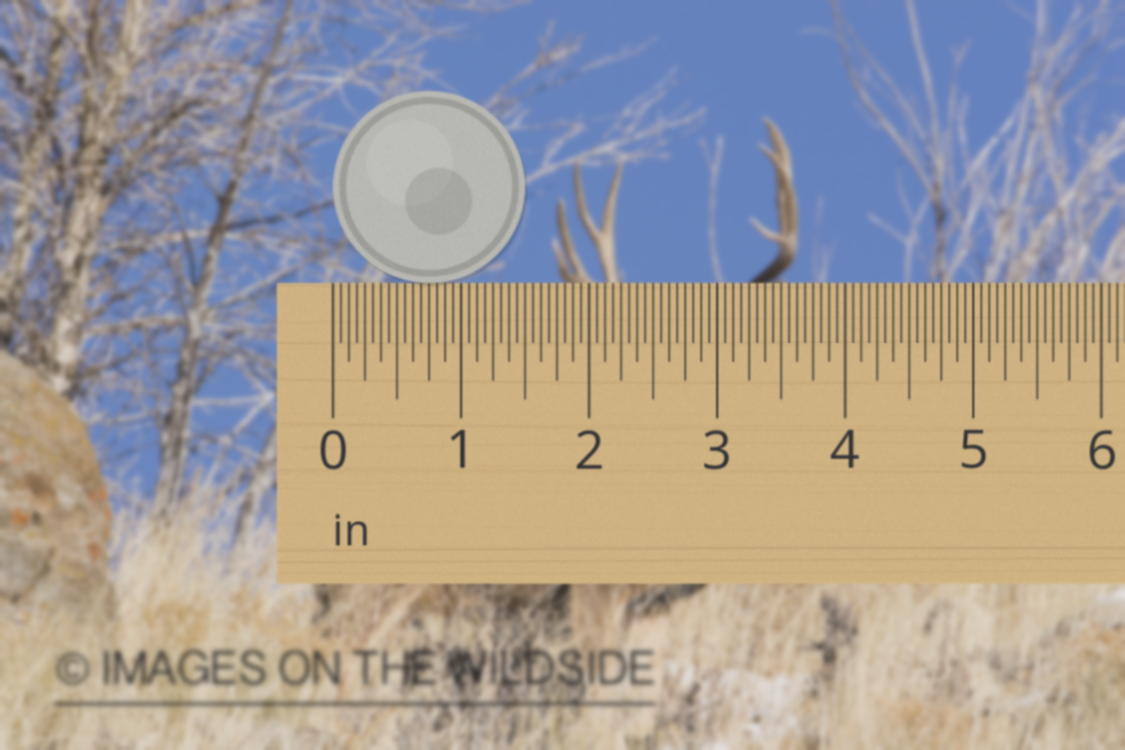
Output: 1.5 in
